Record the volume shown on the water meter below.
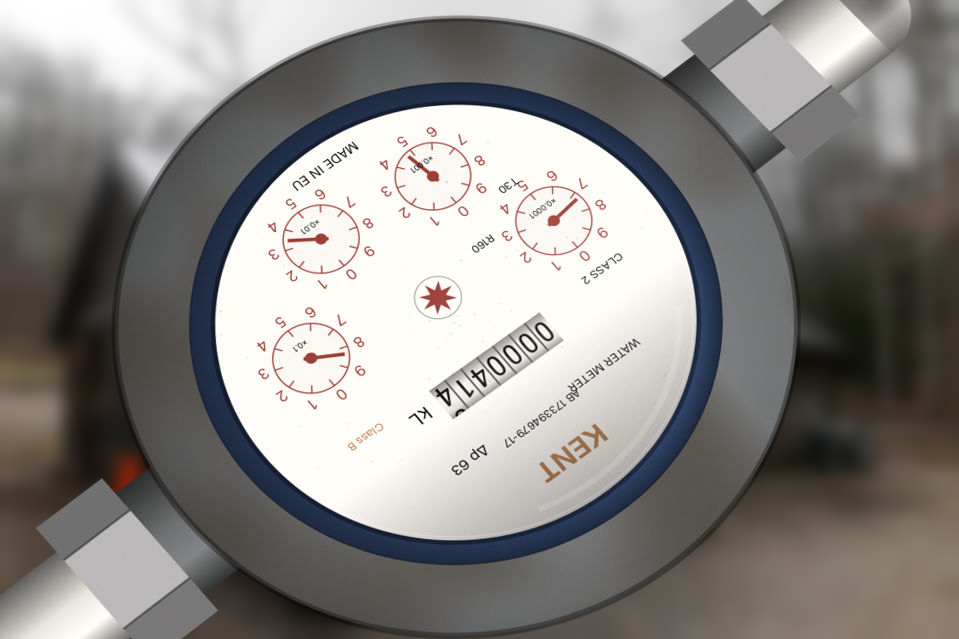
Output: 413.8347 kL
